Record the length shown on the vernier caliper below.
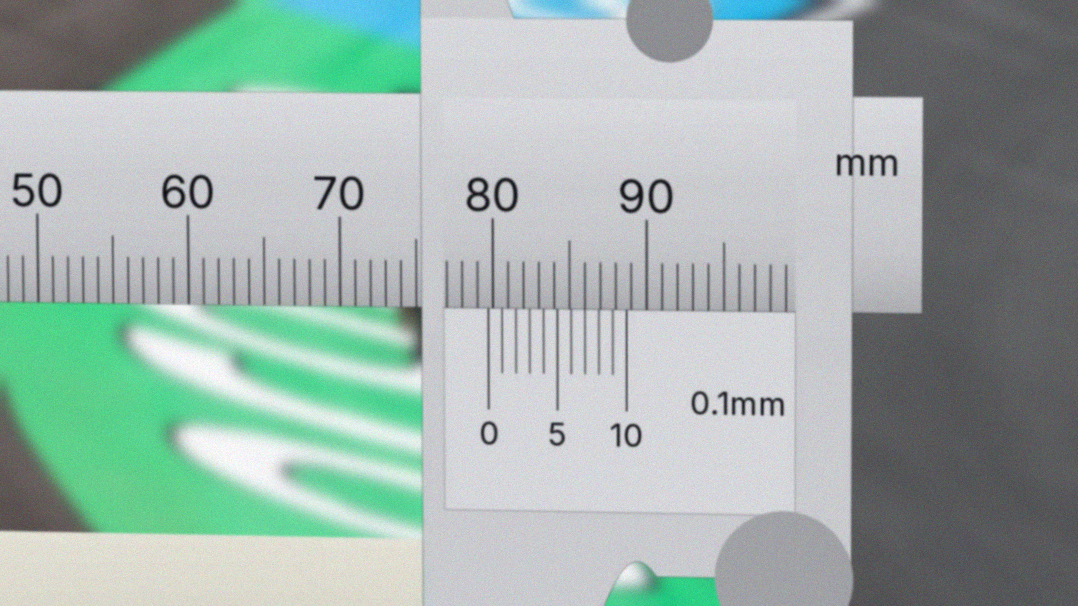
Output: 79.7 mm
